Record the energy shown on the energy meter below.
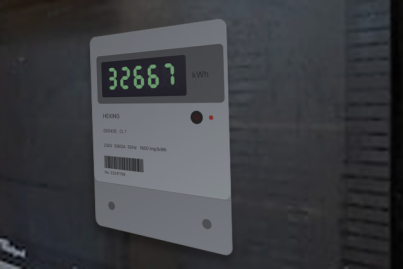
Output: 32667 kWh
